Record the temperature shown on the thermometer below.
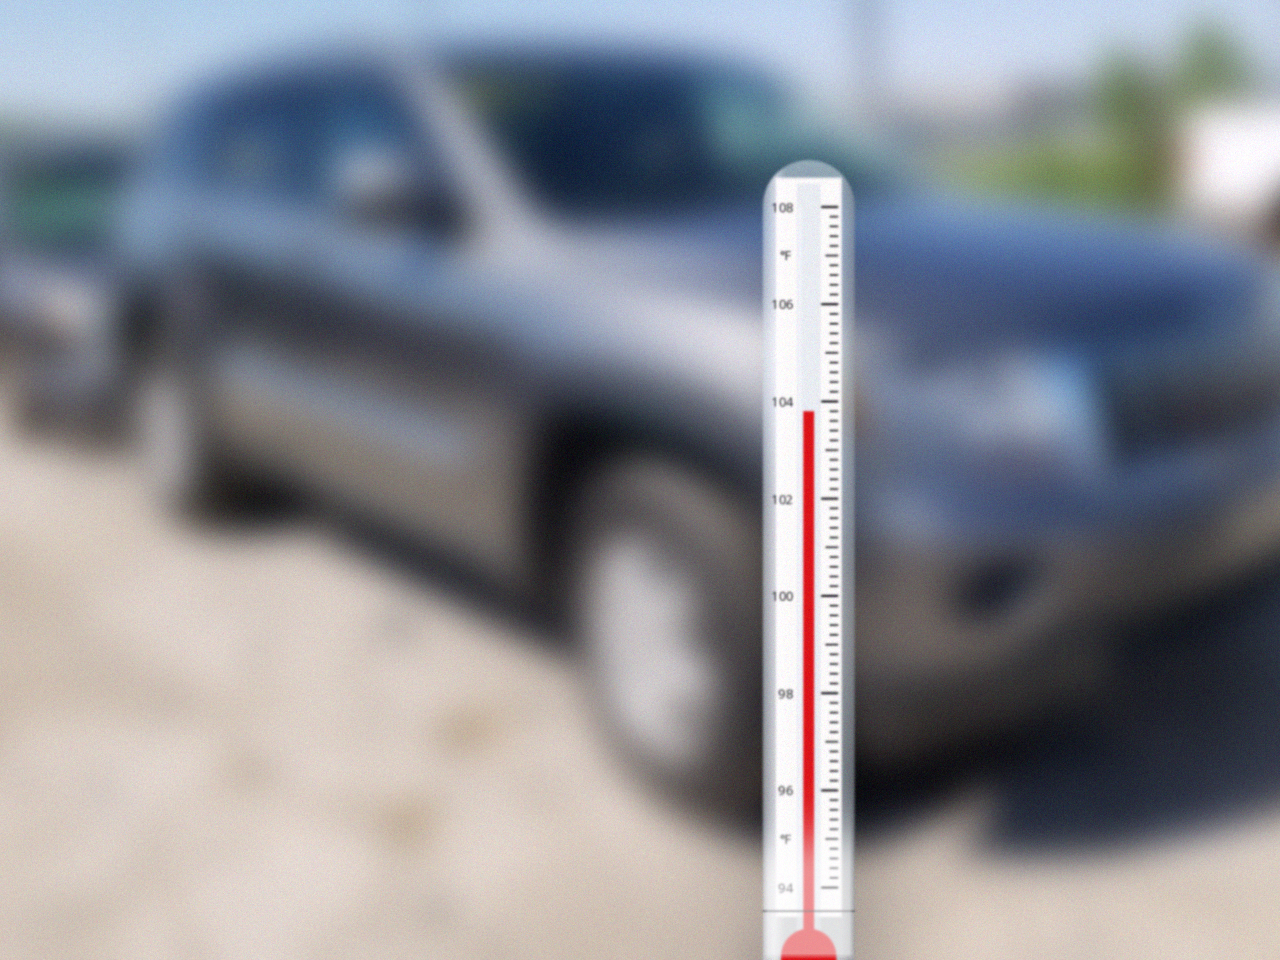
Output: 103.8 °F
